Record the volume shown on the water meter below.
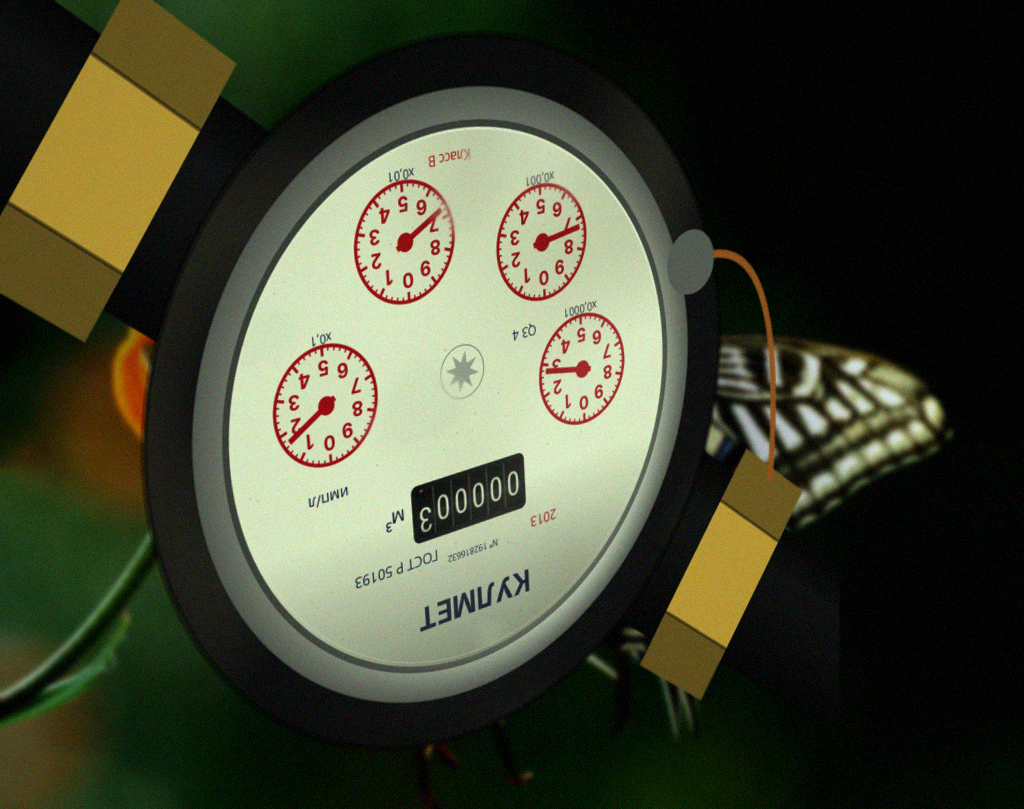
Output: 3.1672 m³
